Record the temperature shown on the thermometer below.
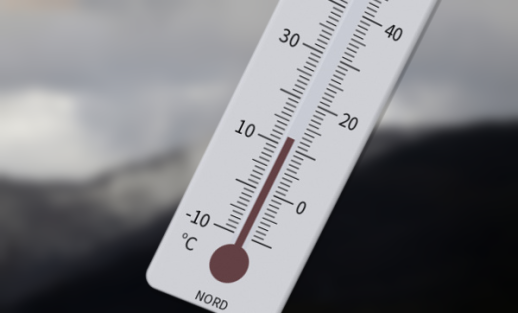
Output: 12 °C
